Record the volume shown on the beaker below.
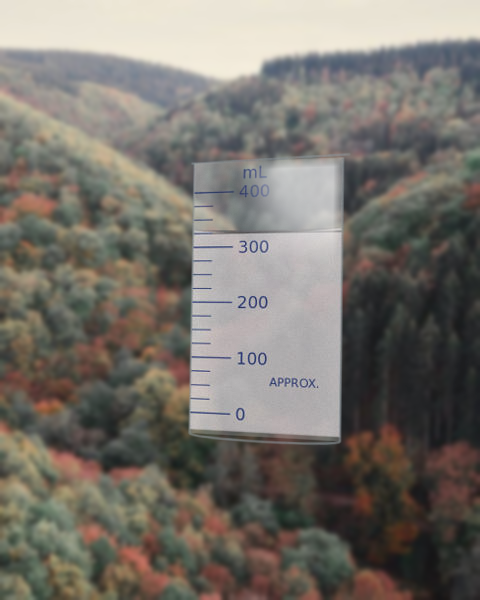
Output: 325 mL
